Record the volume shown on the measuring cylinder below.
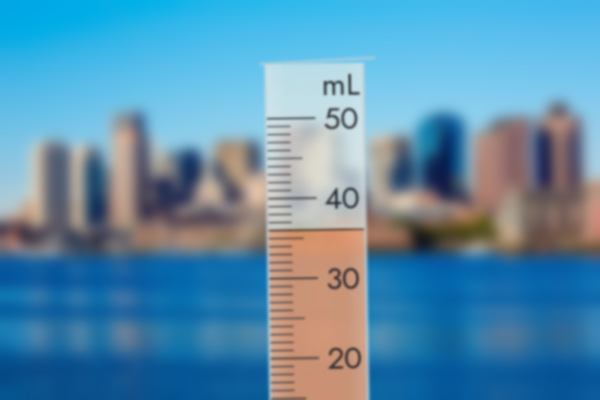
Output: 36 mL
